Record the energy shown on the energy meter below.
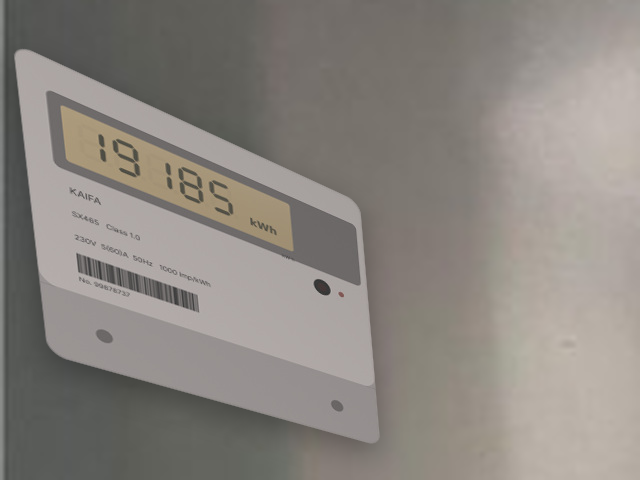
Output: 19185 kWh
